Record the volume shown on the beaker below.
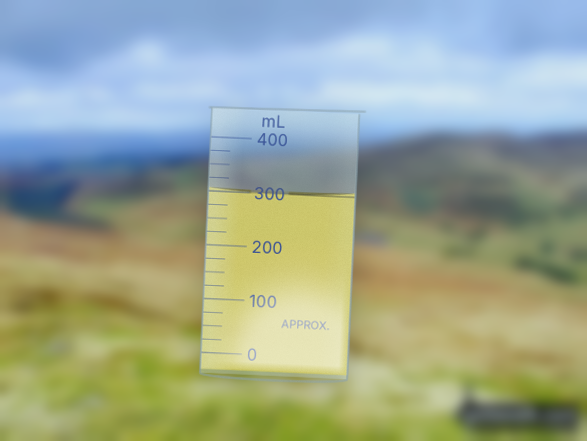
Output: 300 mL
